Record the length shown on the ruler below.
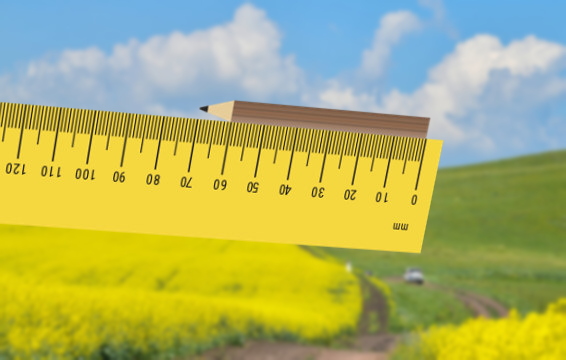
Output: 70 mm
